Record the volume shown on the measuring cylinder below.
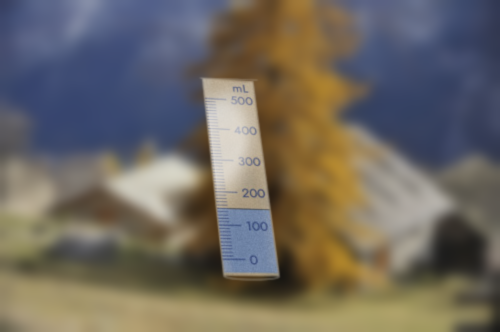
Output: 150 mL
